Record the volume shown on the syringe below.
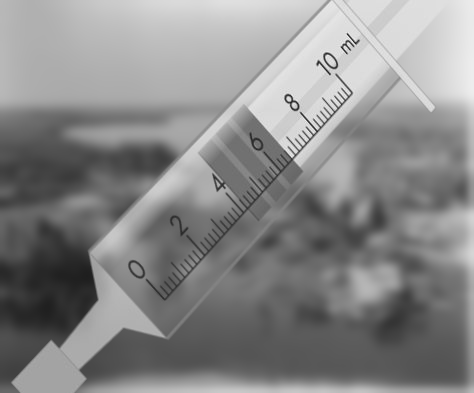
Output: 4.2 mL
